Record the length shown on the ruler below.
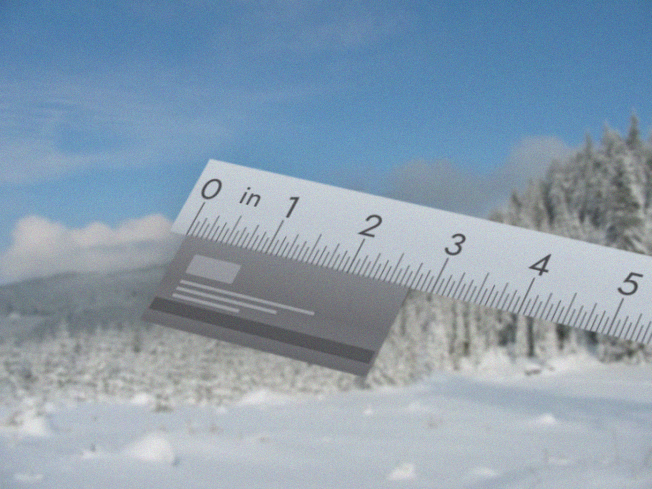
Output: 2.75 in
